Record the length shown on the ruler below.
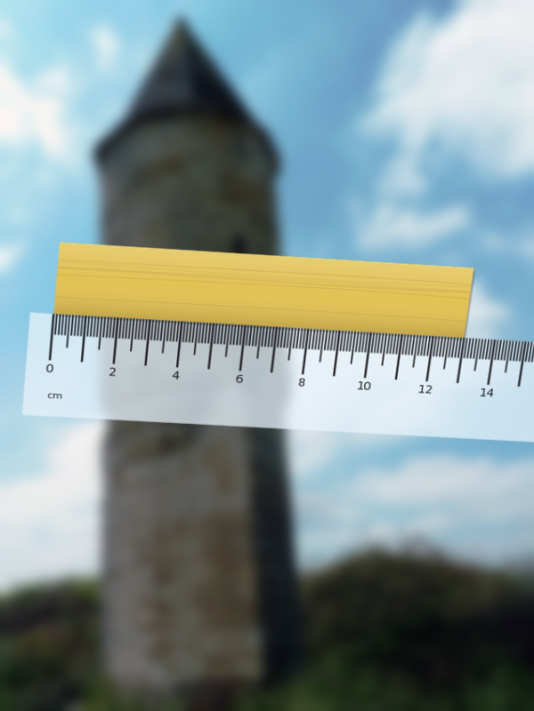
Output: 13 cm
